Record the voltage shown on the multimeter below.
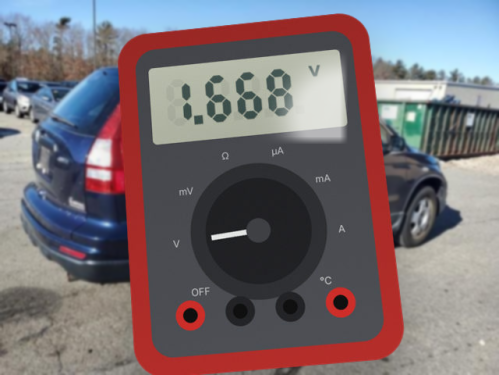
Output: 1.668 V
